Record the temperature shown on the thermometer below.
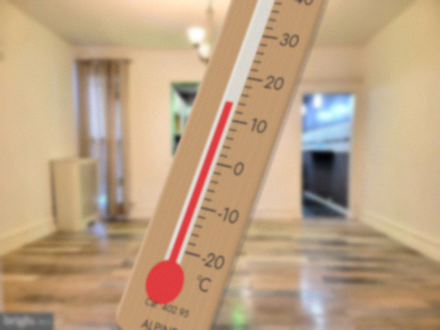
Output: 14 °C
